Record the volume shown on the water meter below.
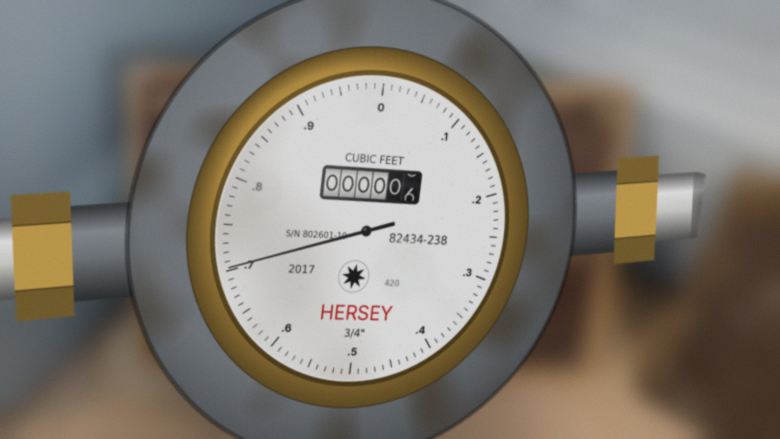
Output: 5.70 ft³
